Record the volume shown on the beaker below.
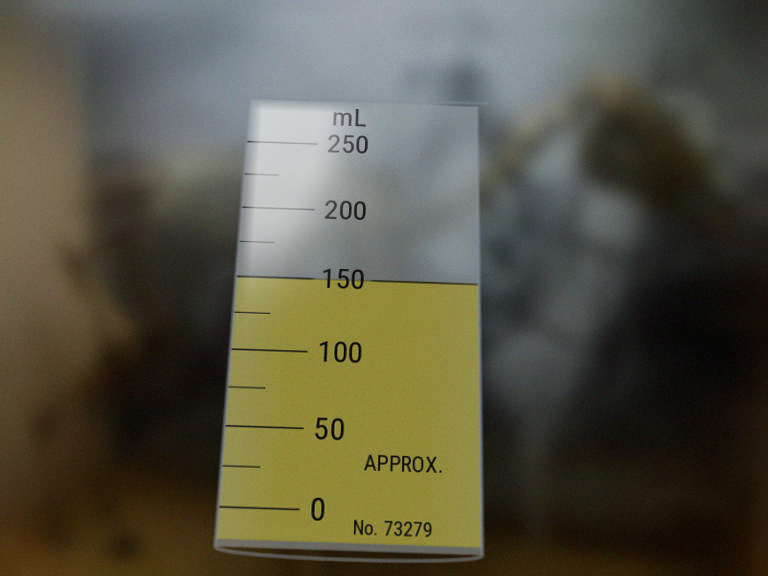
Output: 150 mL
